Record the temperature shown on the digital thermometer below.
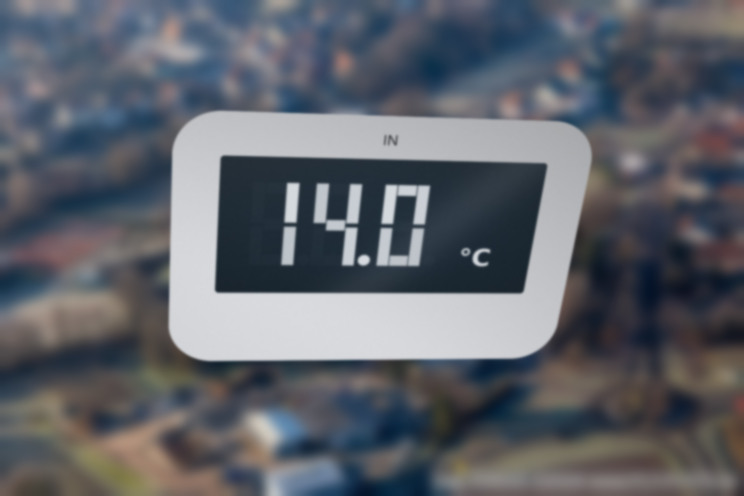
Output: 14.0 °C
